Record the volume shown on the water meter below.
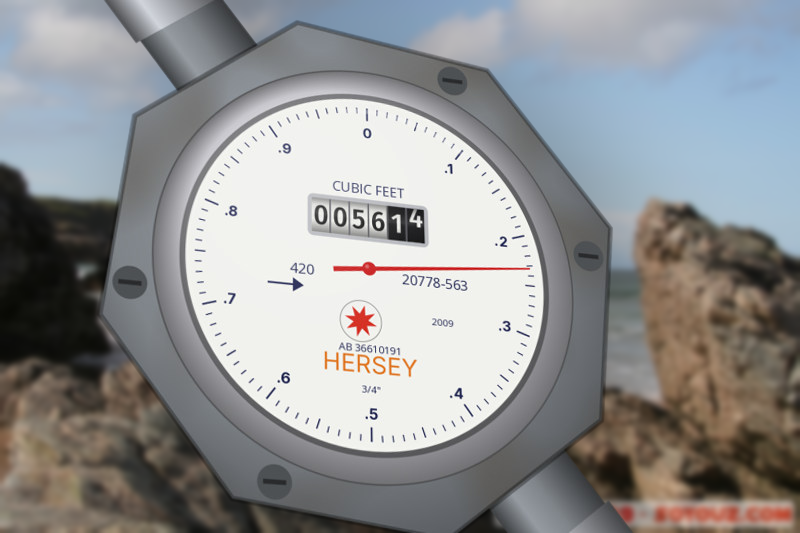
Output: 5614.23 ft³
